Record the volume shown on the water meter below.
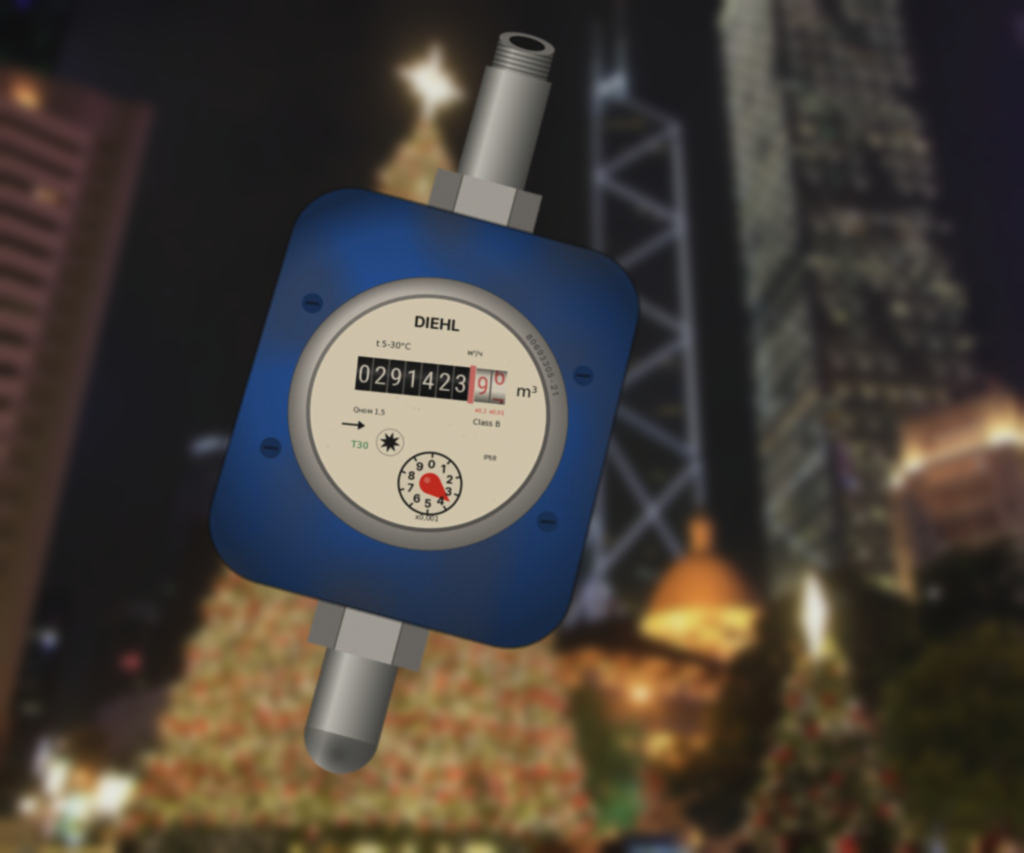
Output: 291423.963 m³
